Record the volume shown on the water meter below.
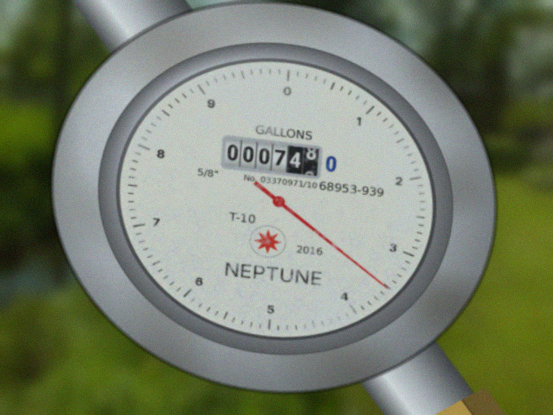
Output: 7483.5 gal
